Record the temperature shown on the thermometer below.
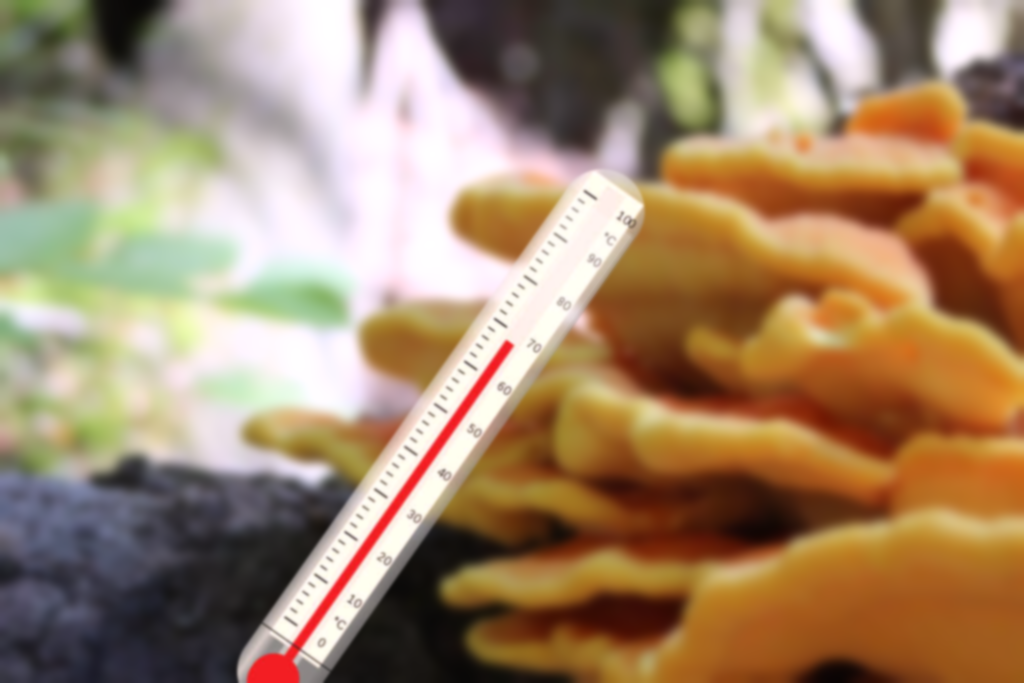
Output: 68 °C
